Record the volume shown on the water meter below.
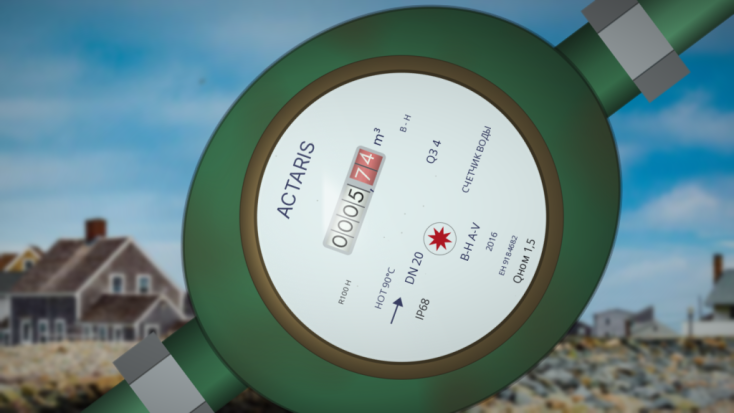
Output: 5.74 m³
